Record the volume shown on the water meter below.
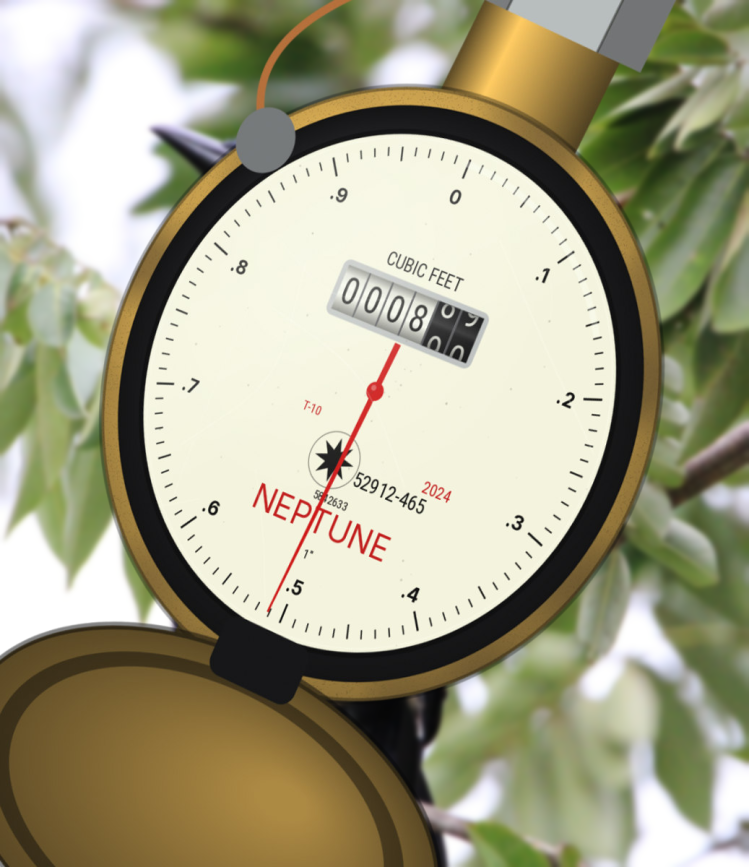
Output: 889.51 ft³
